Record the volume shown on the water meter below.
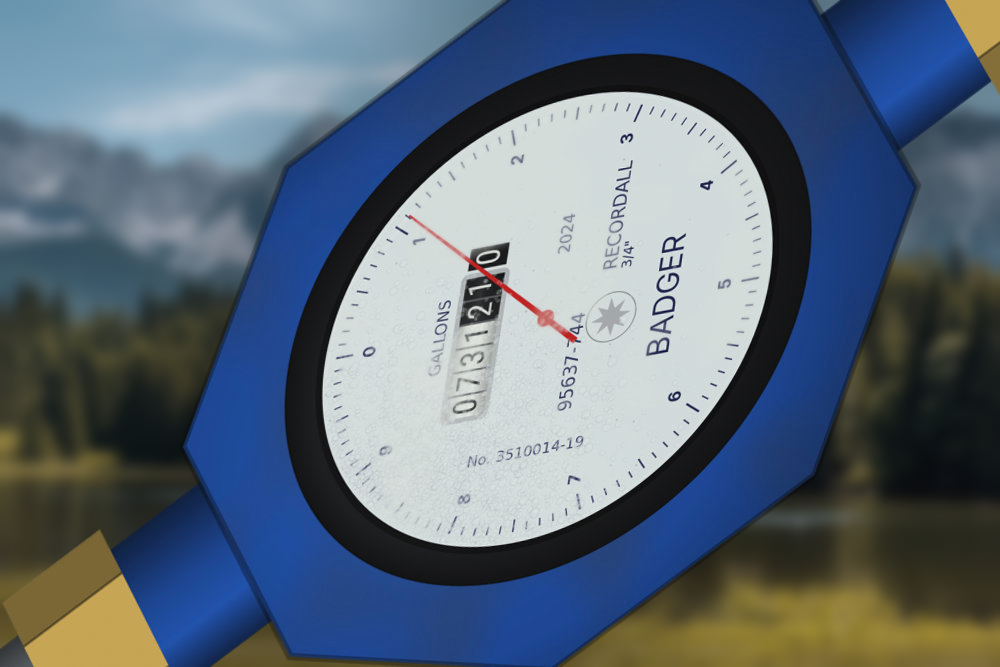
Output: 731211.1 gal
